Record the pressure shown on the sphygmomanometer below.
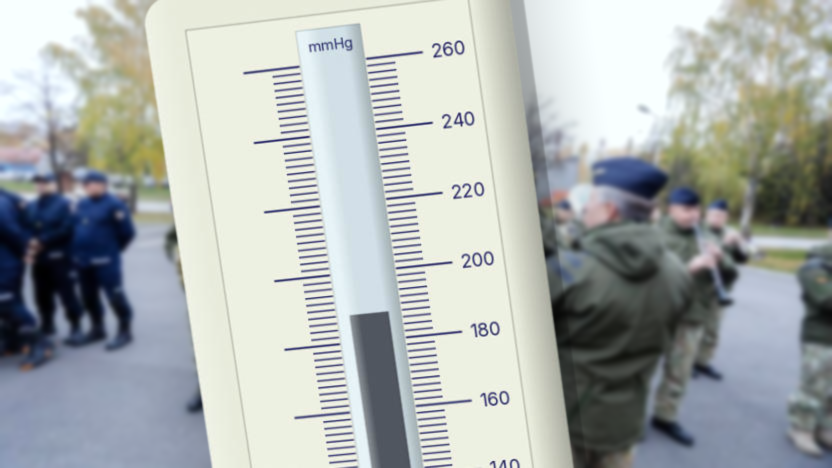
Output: 188 mmHg
